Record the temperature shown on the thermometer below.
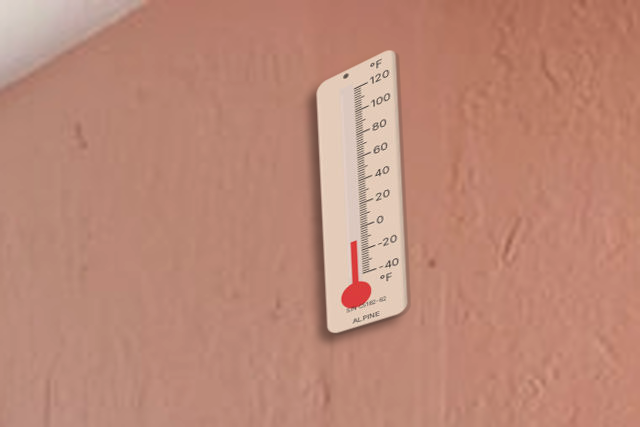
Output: -10 °F
